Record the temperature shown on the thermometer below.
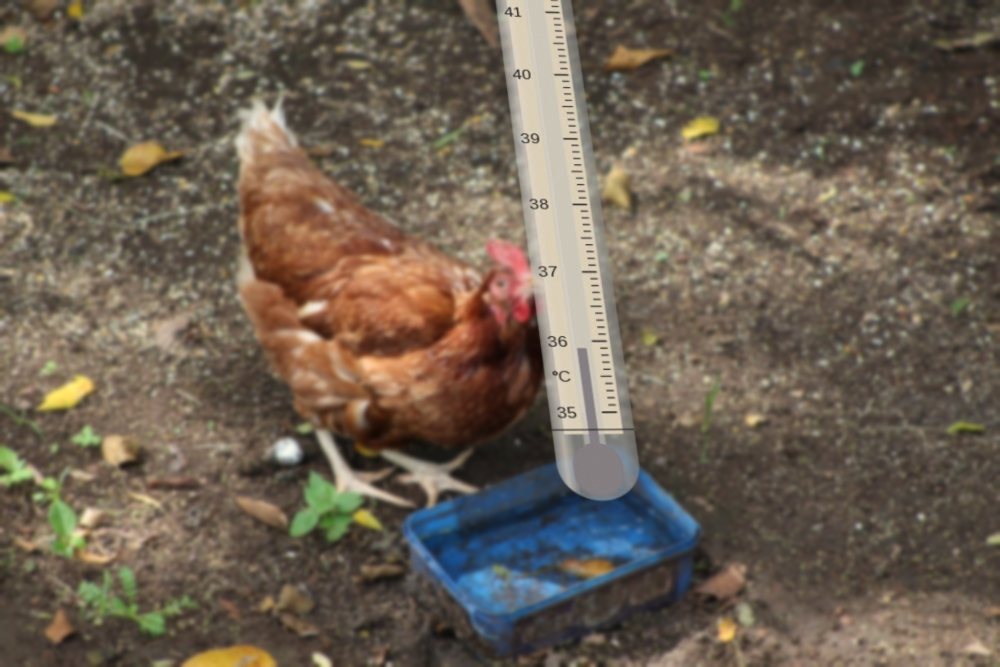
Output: 35.9 °C
